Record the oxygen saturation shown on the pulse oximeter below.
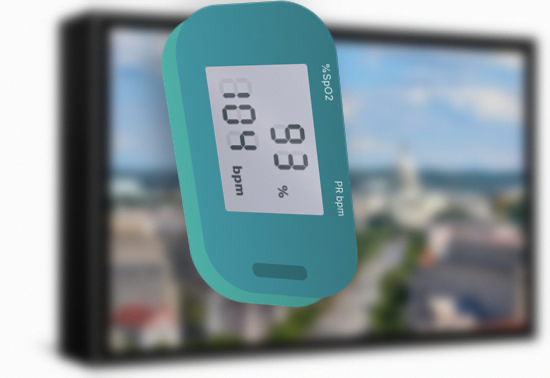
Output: 93 %
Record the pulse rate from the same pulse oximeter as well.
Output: 104 bpm
